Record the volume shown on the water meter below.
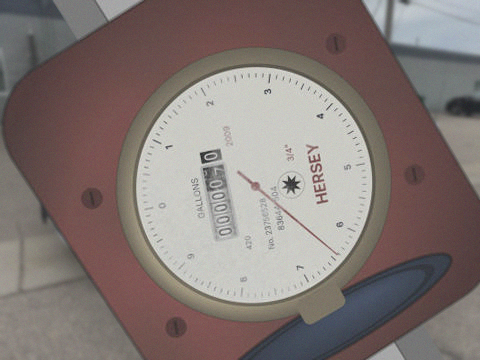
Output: 66.4 gal
